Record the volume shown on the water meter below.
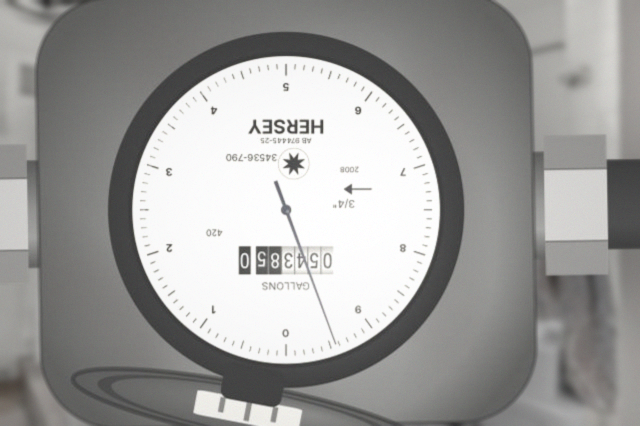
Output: 543849.4 gal
